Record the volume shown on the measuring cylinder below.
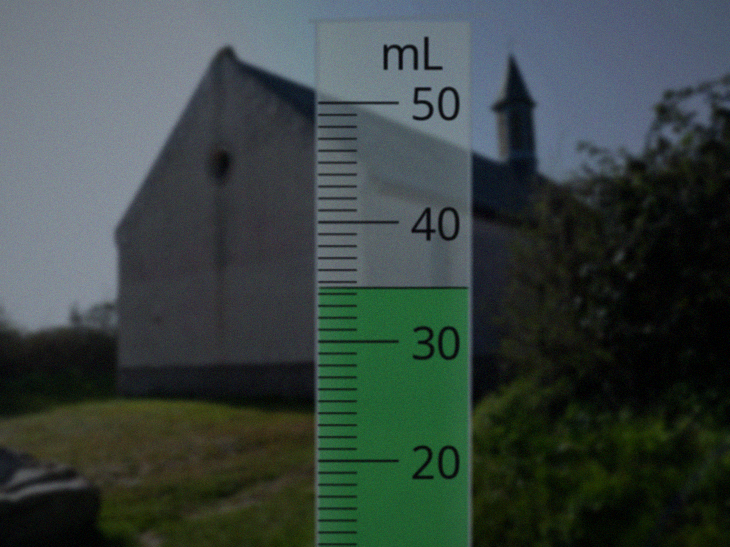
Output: 34.5 mL
